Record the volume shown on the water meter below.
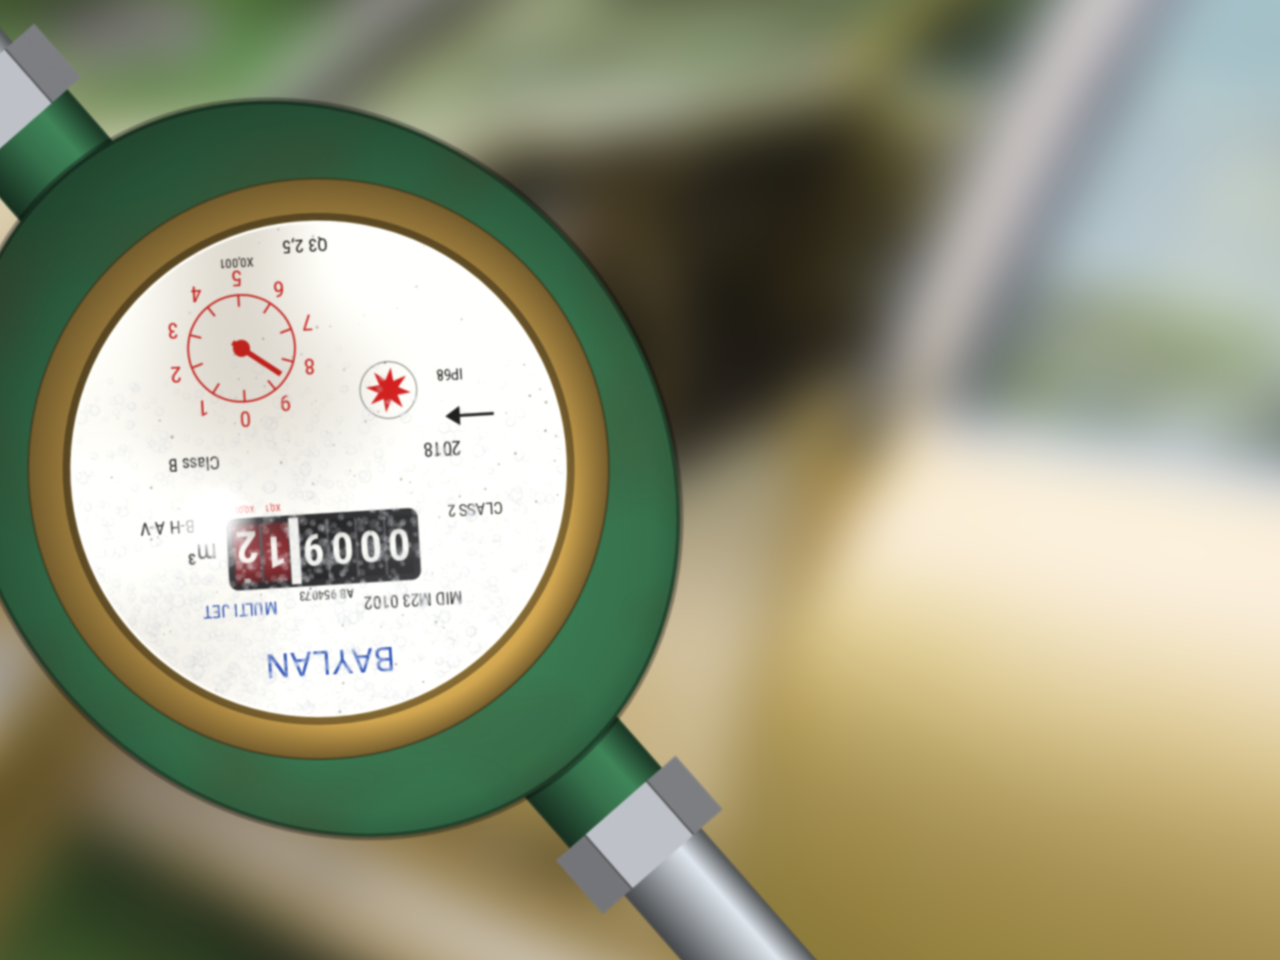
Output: 9.118 m³
